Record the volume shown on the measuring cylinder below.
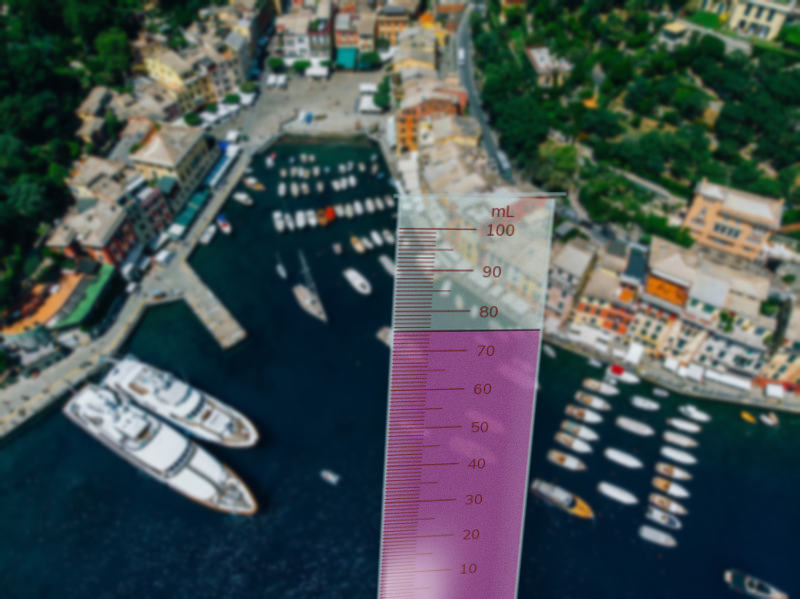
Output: 75 mL
